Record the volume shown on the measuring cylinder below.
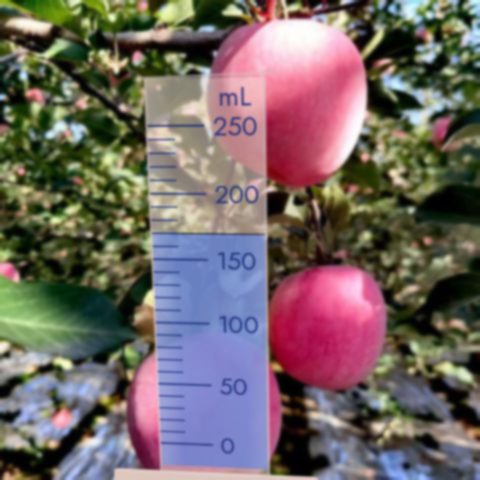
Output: 170 mL
